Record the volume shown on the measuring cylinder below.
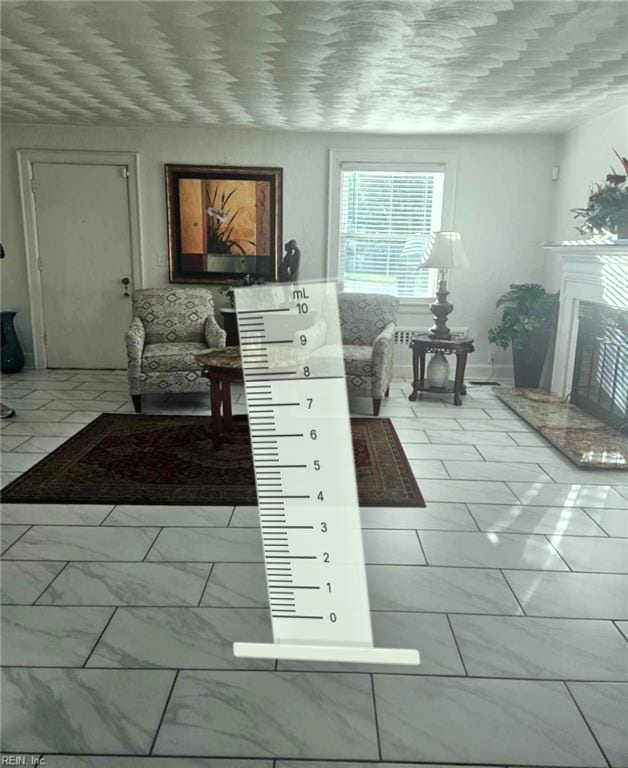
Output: 7.8 mL
